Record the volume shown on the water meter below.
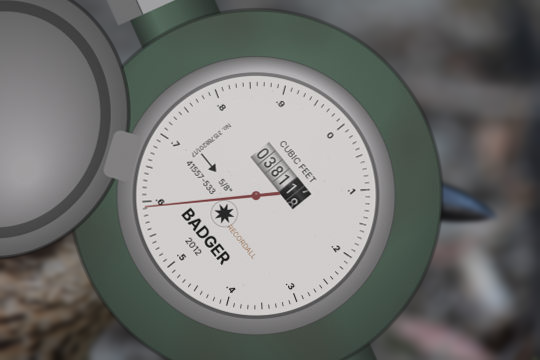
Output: 38117.59 ft³
